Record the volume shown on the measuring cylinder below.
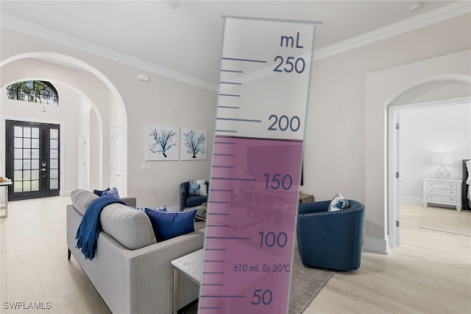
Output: 185 mL
